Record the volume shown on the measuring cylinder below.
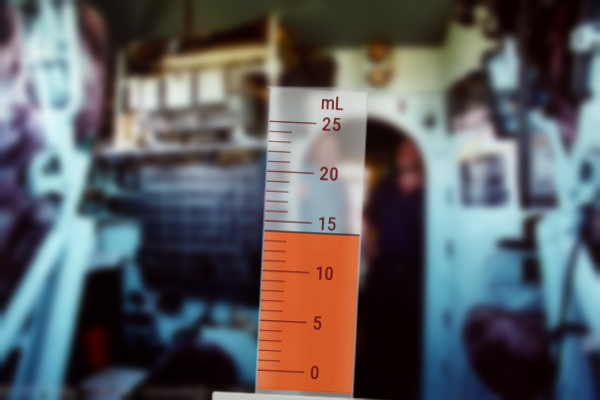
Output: 14 mL
